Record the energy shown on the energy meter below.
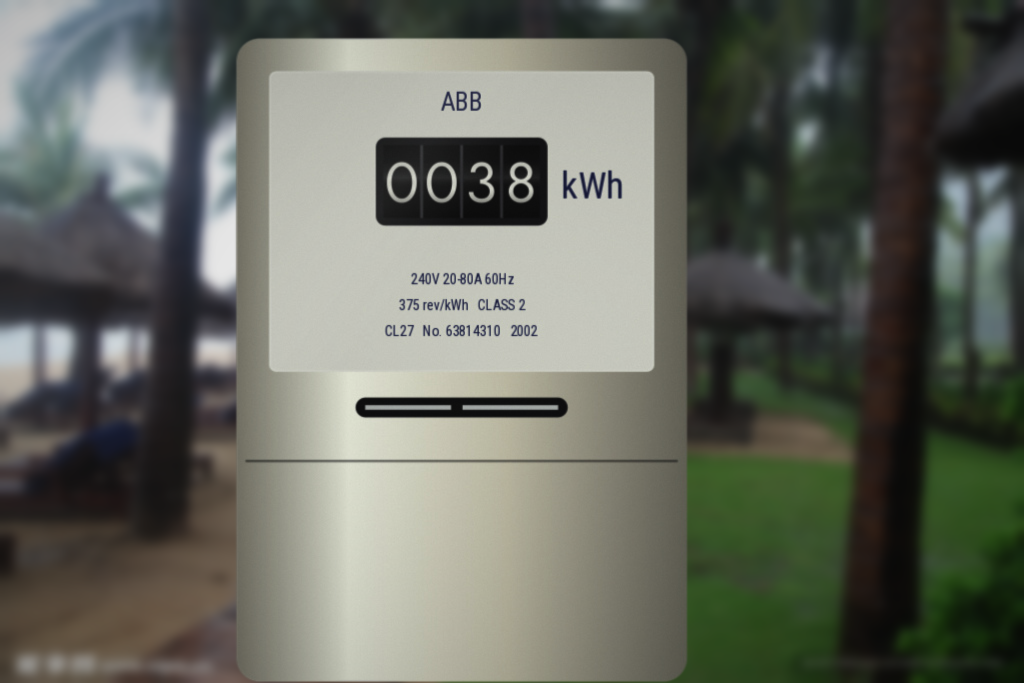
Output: 38 kWh
